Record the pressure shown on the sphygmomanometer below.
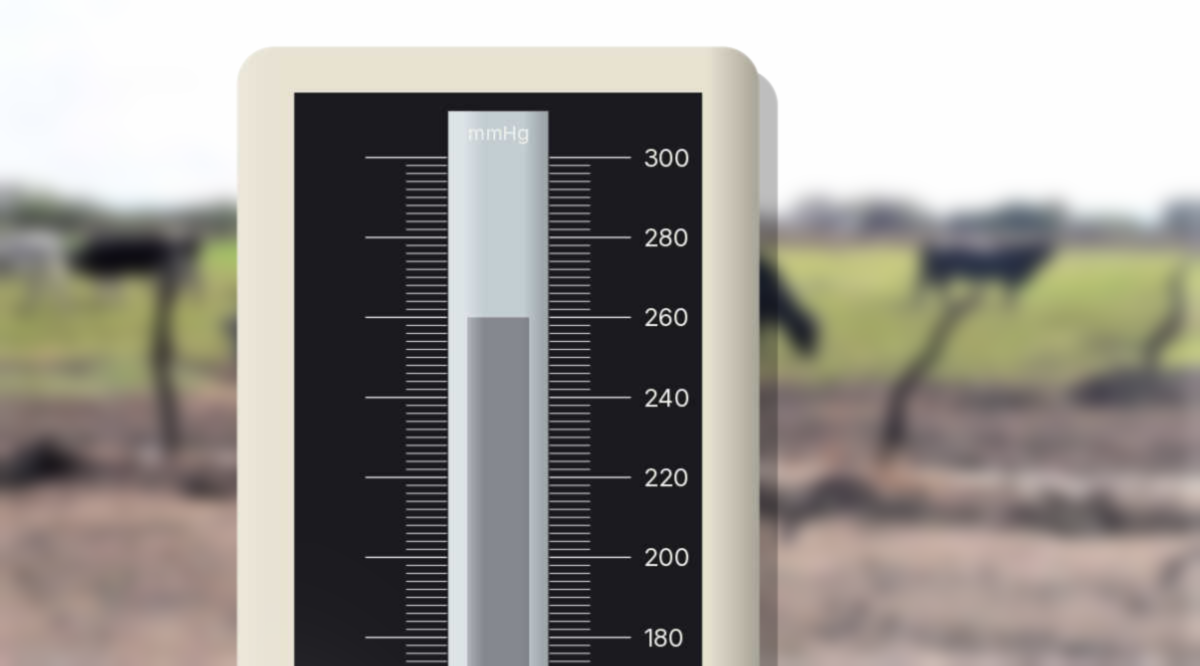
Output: 260 mmHg
